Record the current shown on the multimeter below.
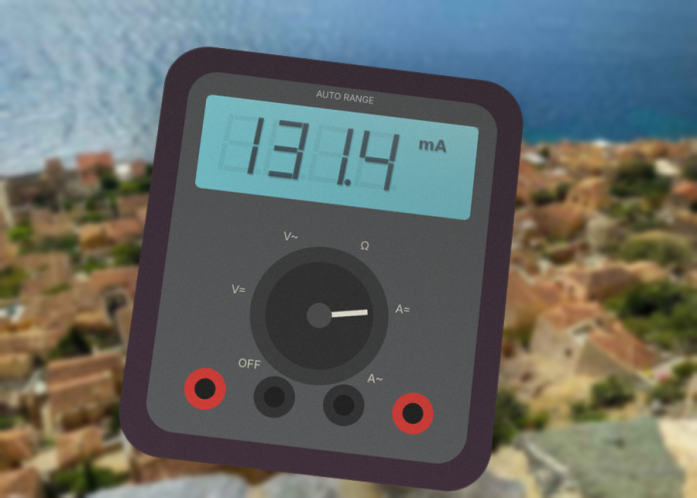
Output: 131.4 mA
